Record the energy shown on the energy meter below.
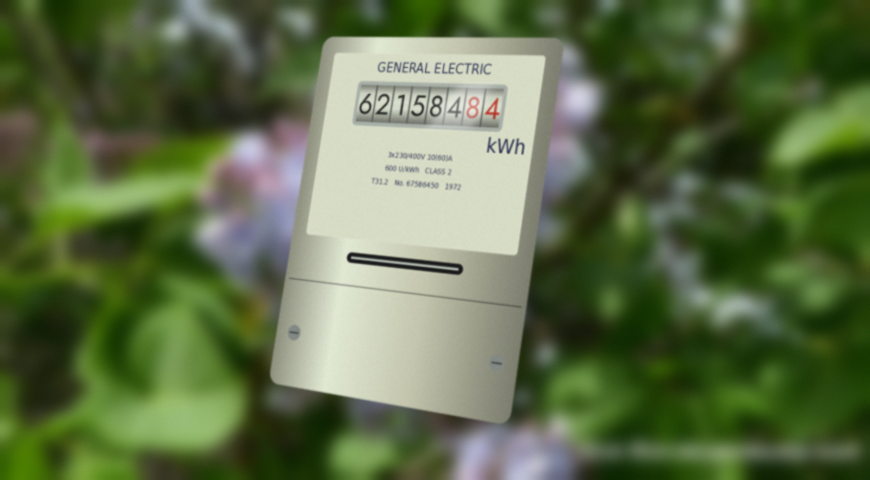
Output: 621584.84 kWh
